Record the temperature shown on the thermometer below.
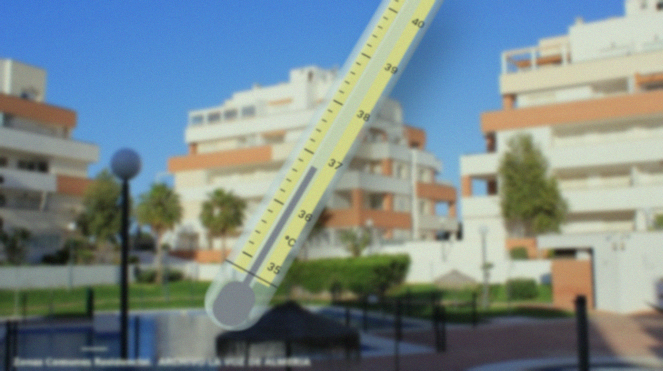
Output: 36.8 °C
